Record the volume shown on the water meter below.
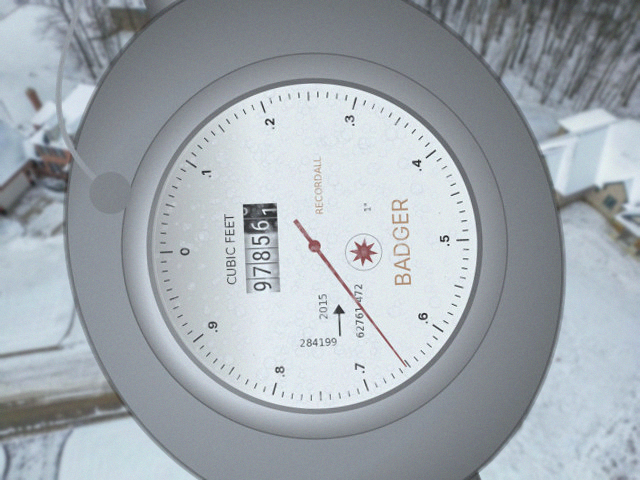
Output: 978560.65 ft³
